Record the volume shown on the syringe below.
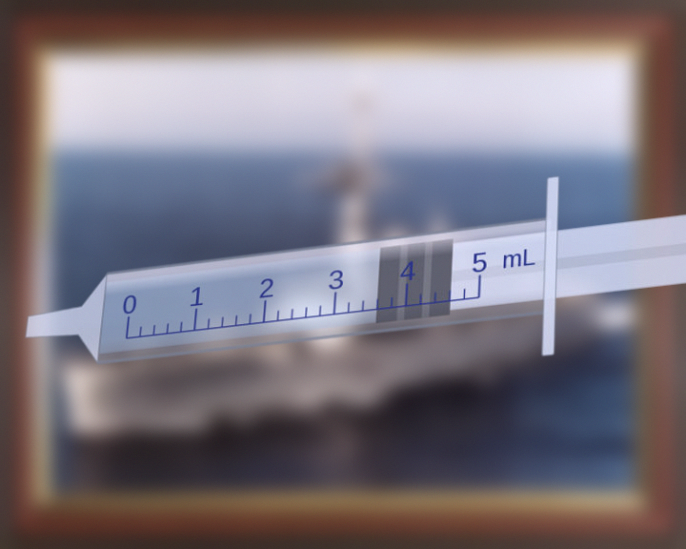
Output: 3.6 mL
